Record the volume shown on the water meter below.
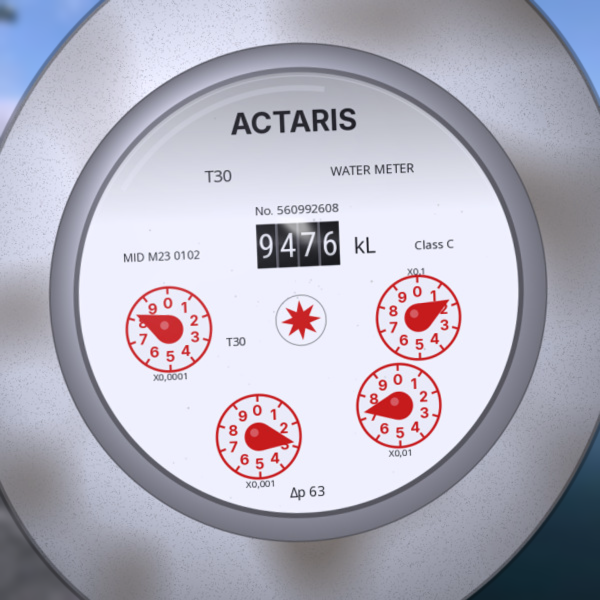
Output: 9476.1728 kL
